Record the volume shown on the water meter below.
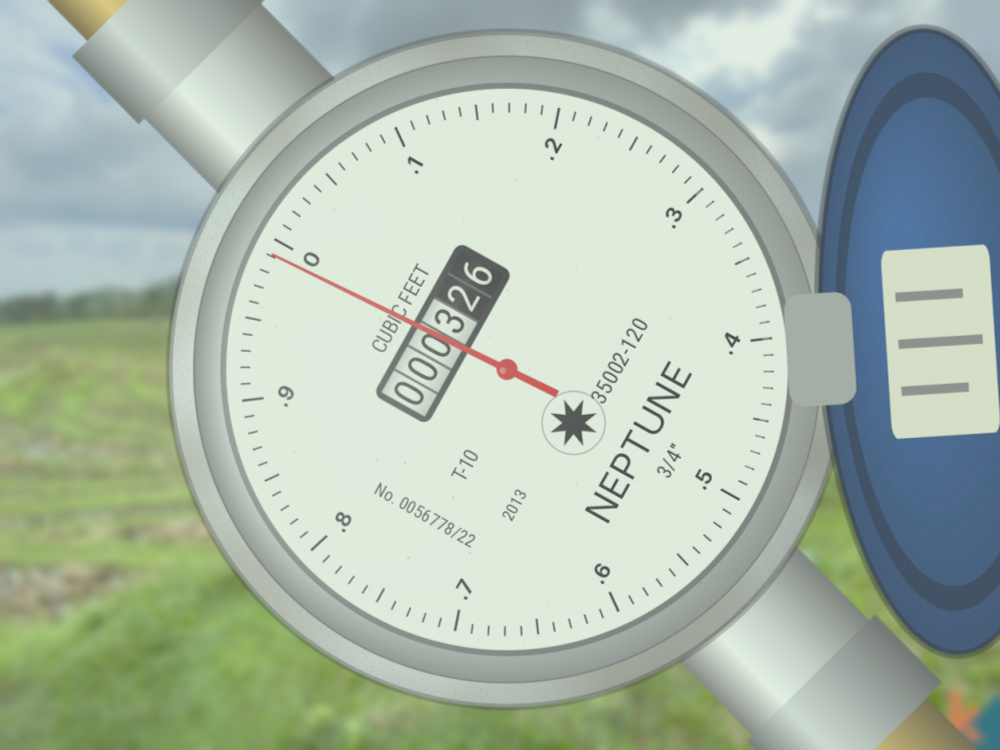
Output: 325.99 ft³
